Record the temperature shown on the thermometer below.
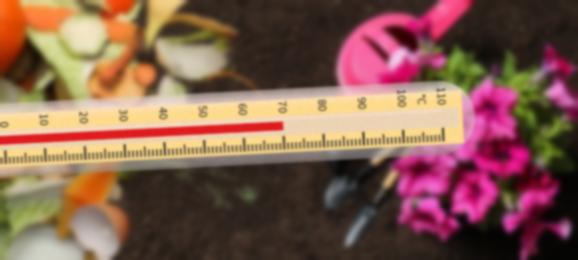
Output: 70 °C
